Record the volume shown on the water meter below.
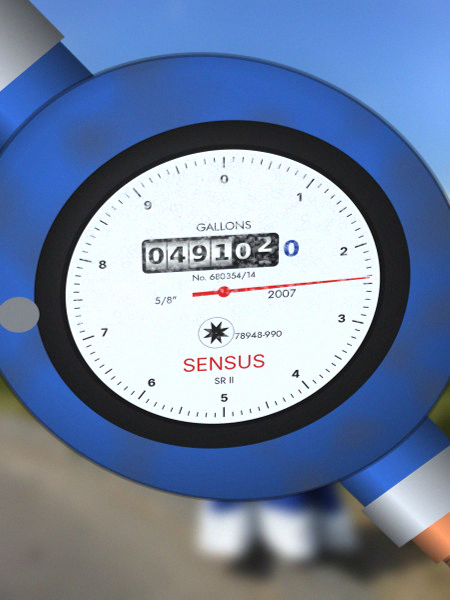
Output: 491022.4 gal
